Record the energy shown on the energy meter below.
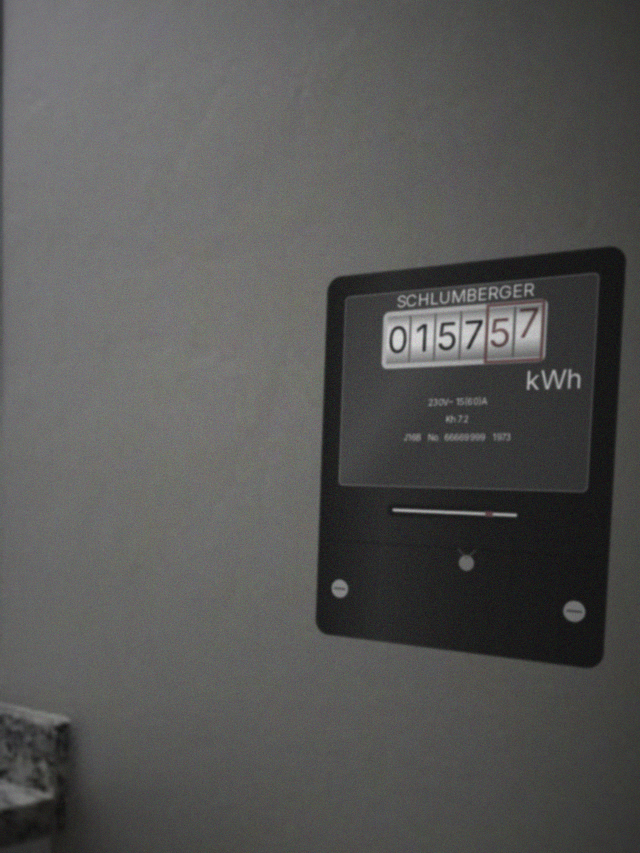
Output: 157.57 kWh
